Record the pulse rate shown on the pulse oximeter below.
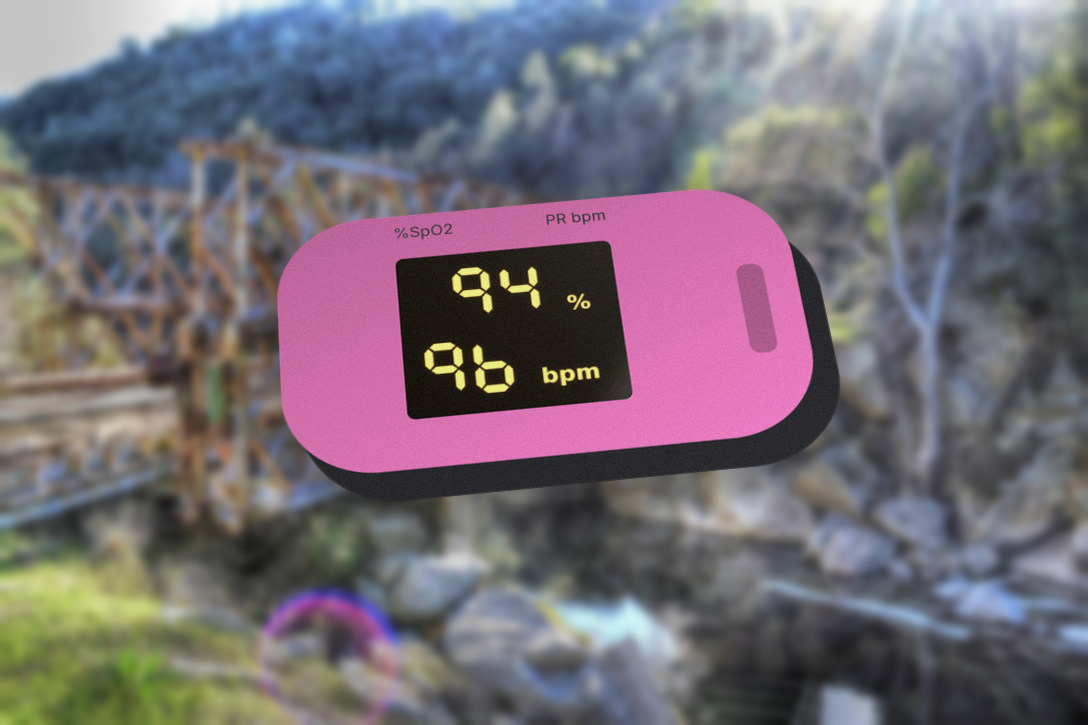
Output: 96 bpm
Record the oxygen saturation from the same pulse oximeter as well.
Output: 94 %
